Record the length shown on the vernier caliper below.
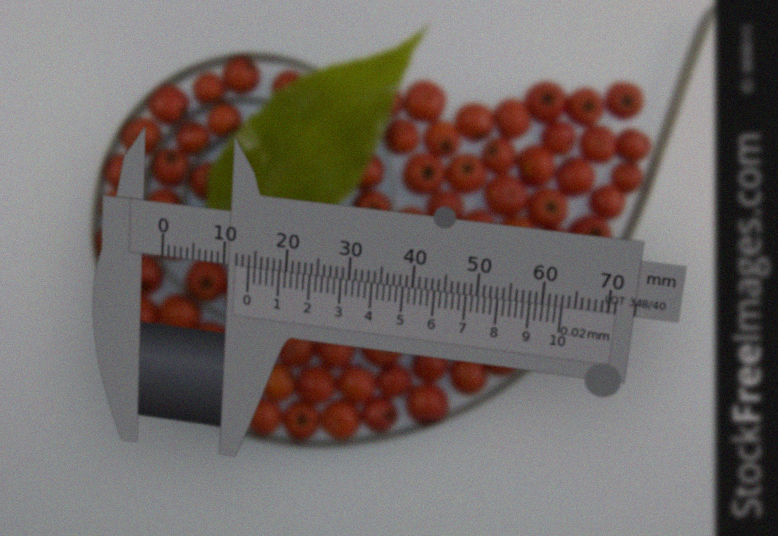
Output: 14.0 mm
